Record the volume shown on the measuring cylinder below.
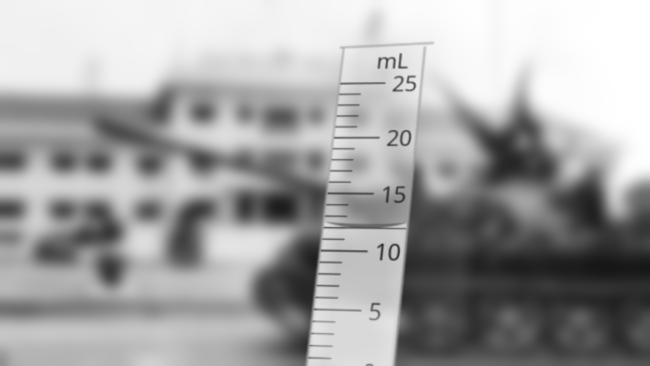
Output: 12 mL
